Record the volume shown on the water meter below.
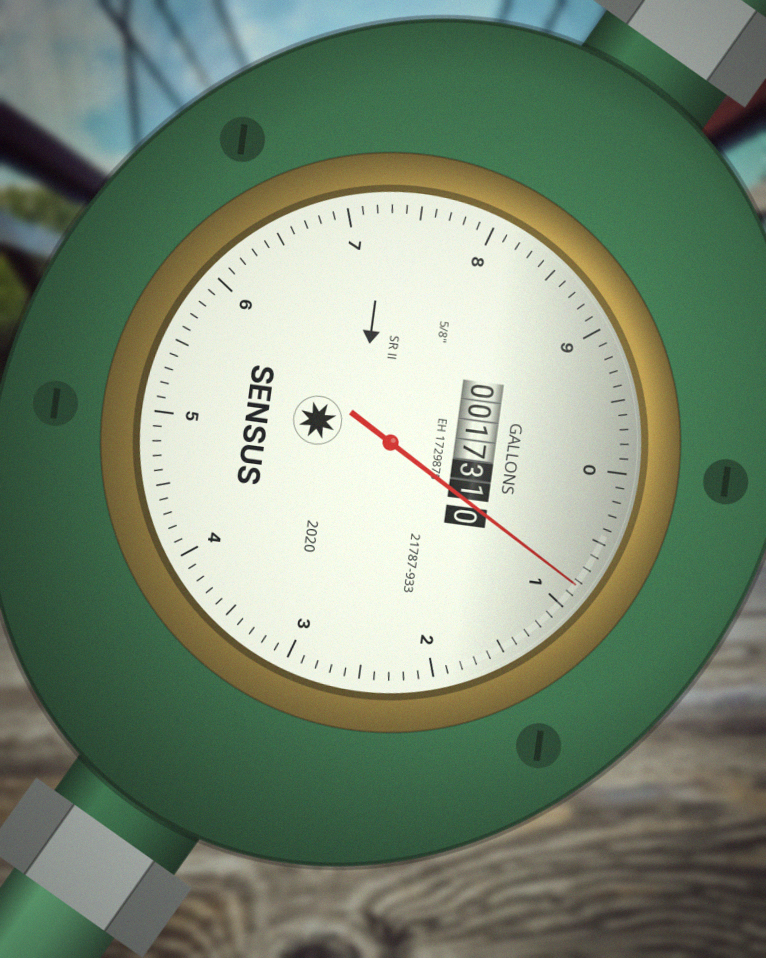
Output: 17310.8 gal
